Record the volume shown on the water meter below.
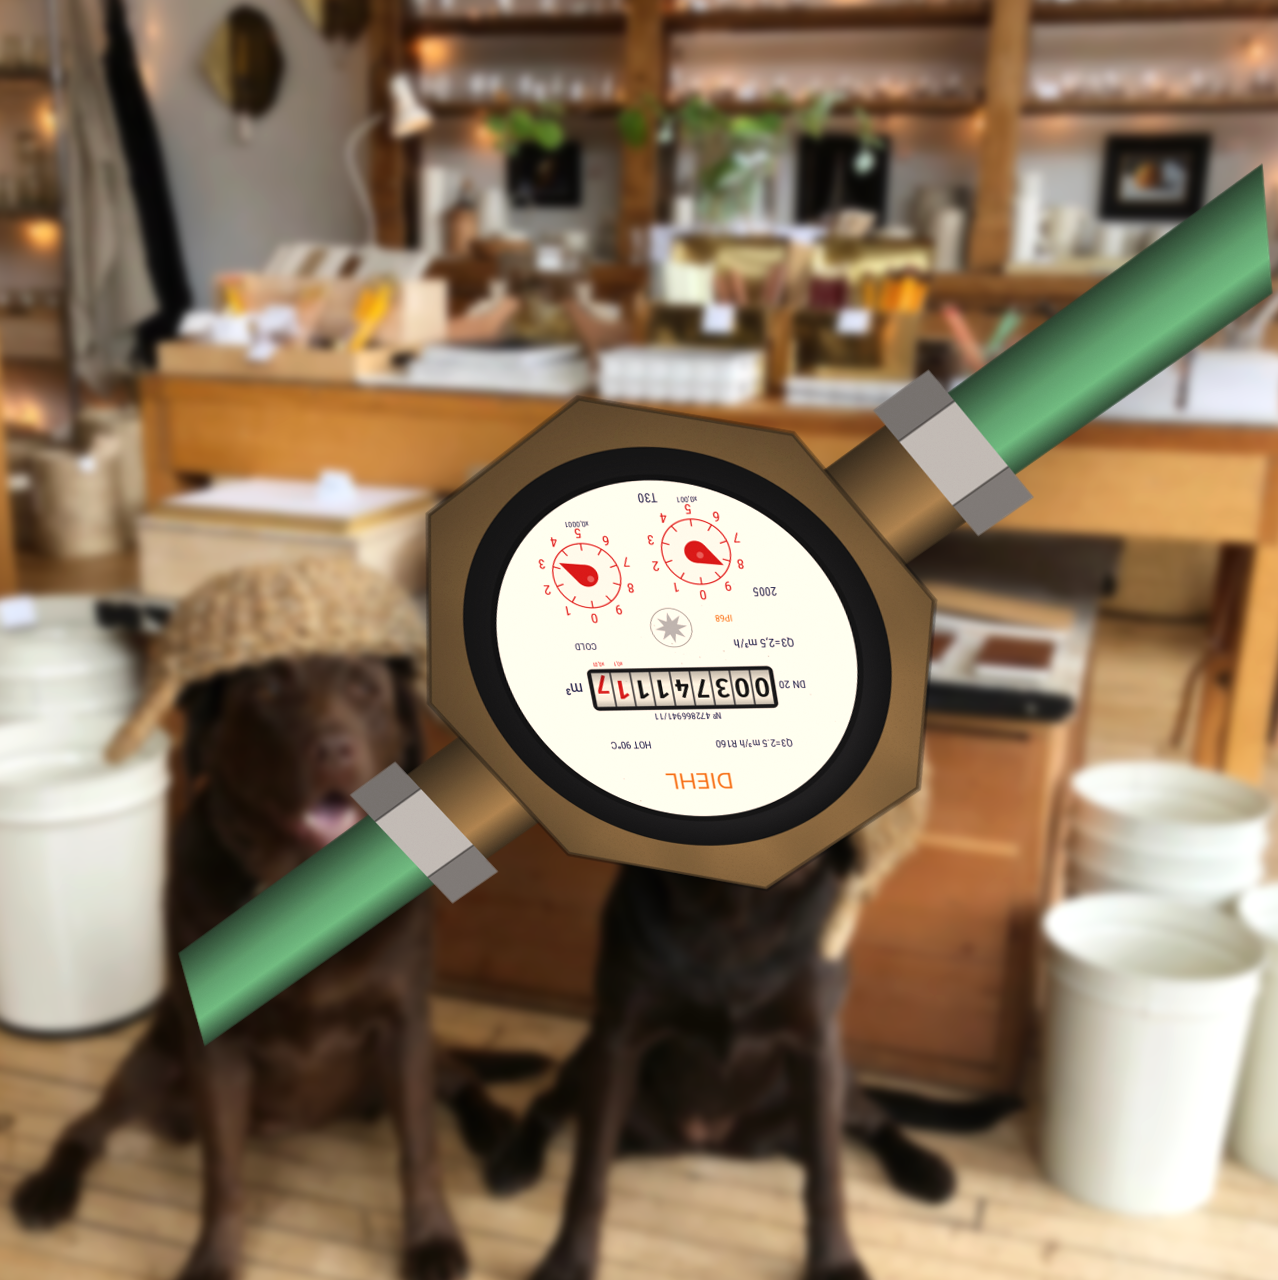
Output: 37411.1683 m³
